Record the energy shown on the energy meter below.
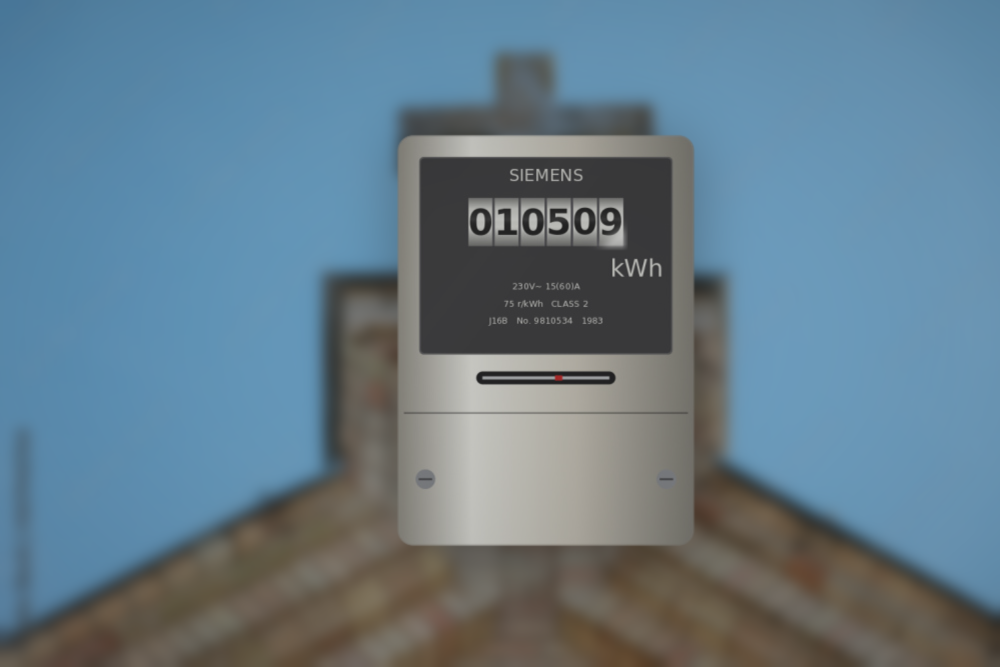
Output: 10509 kWh
